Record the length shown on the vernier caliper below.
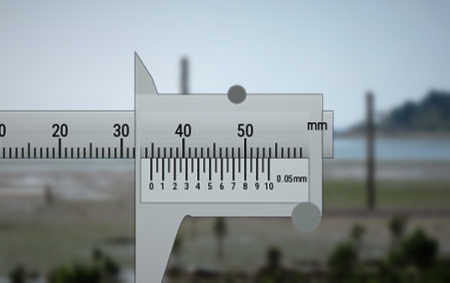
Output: 34.8 mm
